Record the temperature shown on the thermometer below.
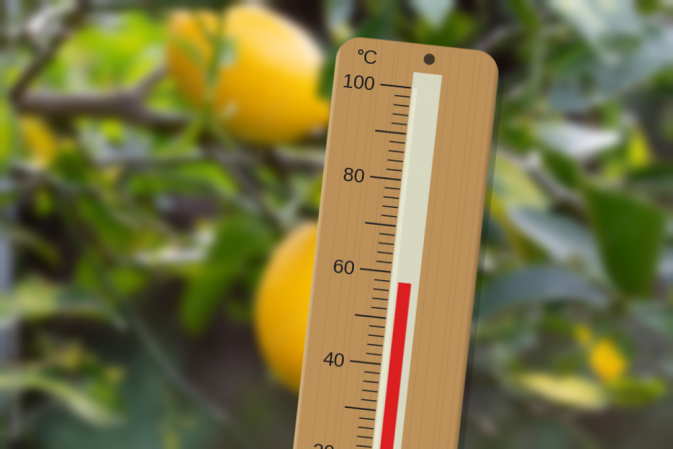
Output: 58 °C
